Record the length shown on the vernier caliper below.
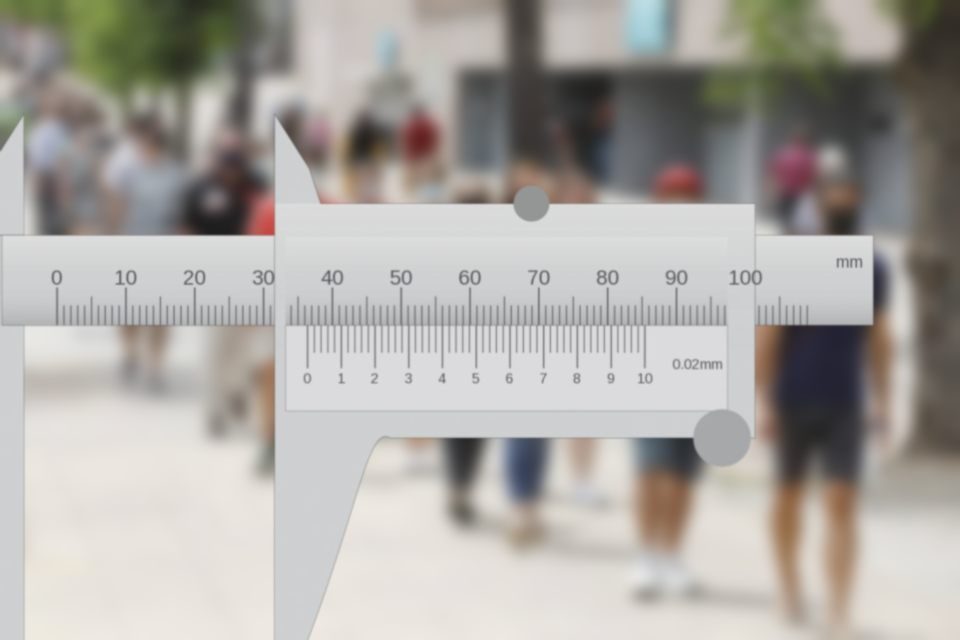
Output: 36.4 mm
